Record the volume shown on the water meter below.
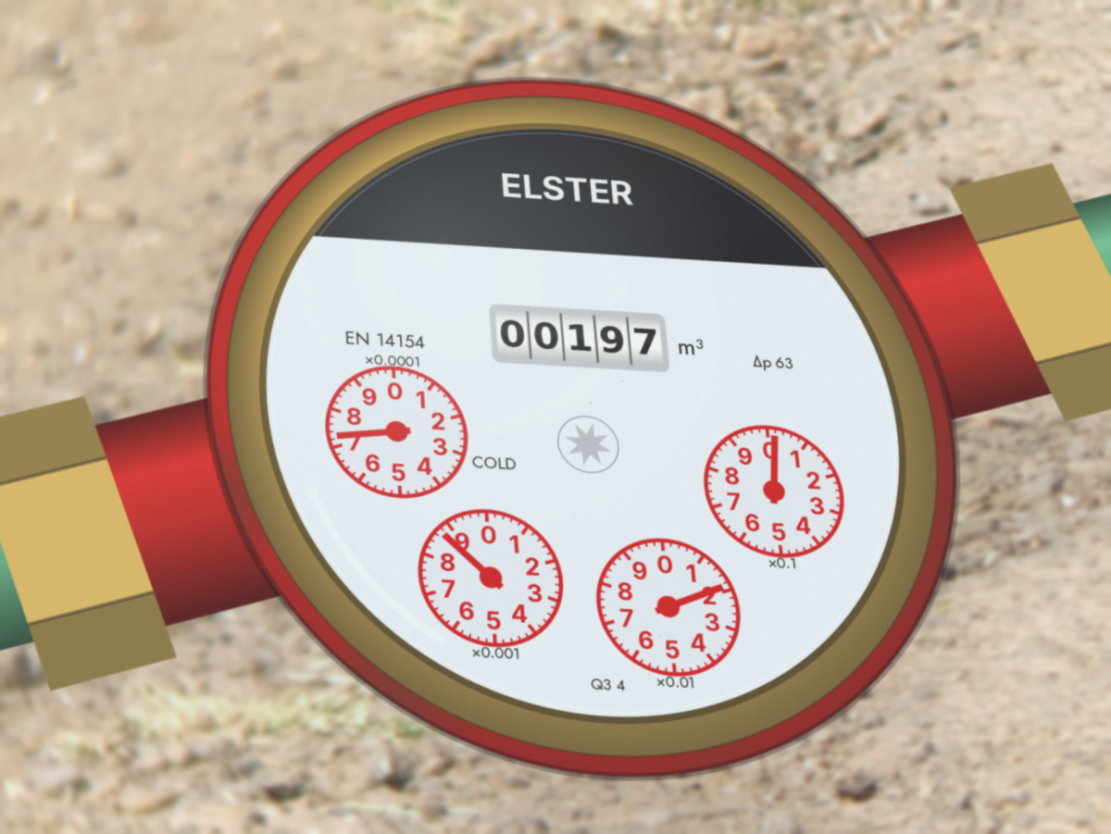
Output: 197.0187 m³
